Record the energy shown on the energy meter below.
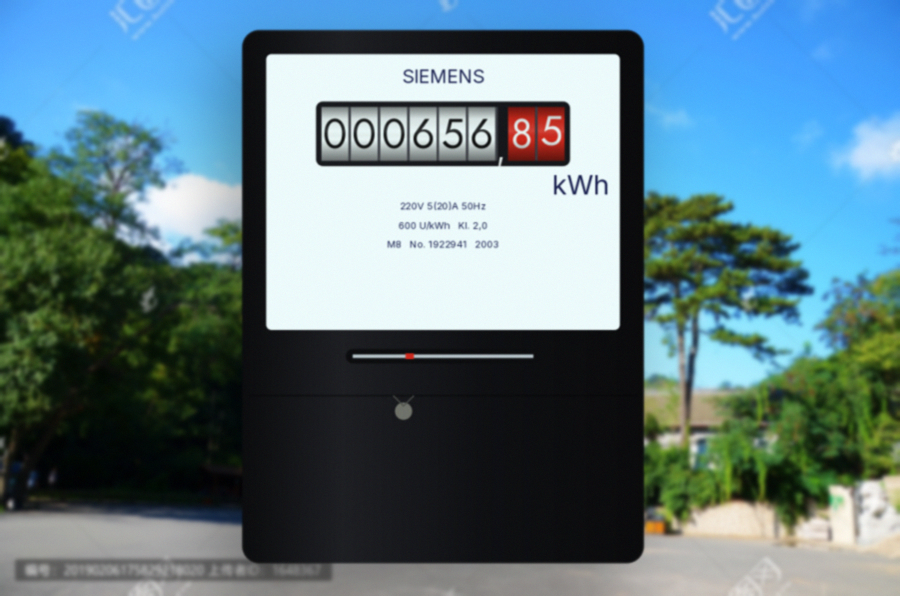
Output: 656.85 kWh
